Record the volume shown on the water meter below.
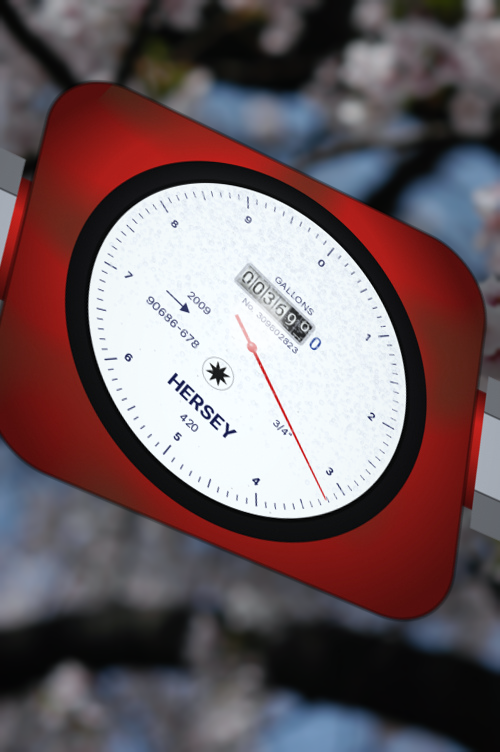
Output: 36963.2 gal
